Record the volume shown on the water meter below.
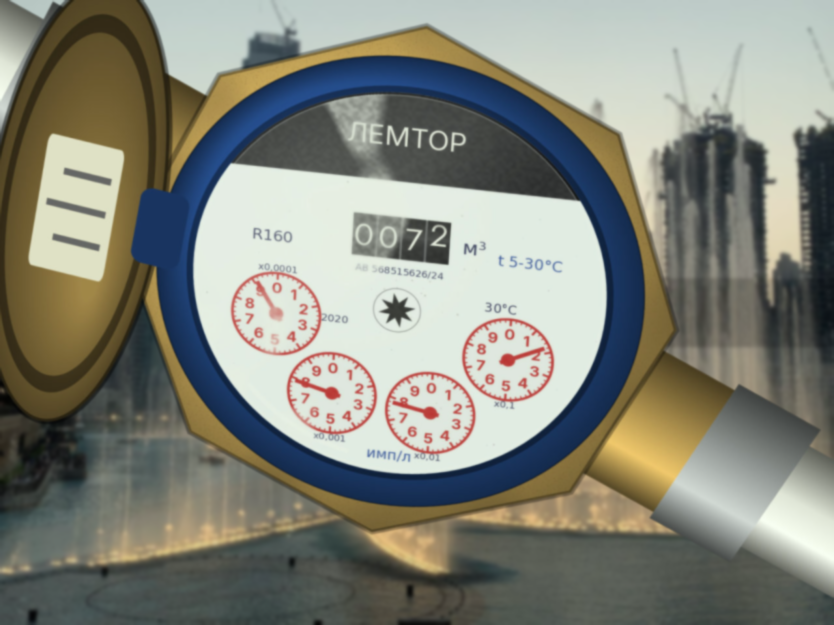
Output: 72.1779 m³
